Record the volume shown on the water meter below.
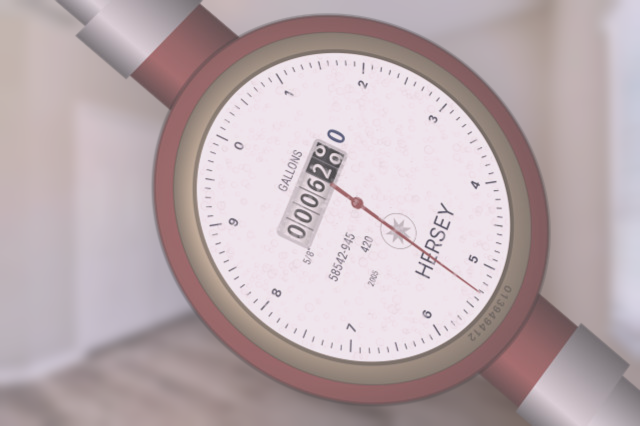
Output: 6285.3 gal
